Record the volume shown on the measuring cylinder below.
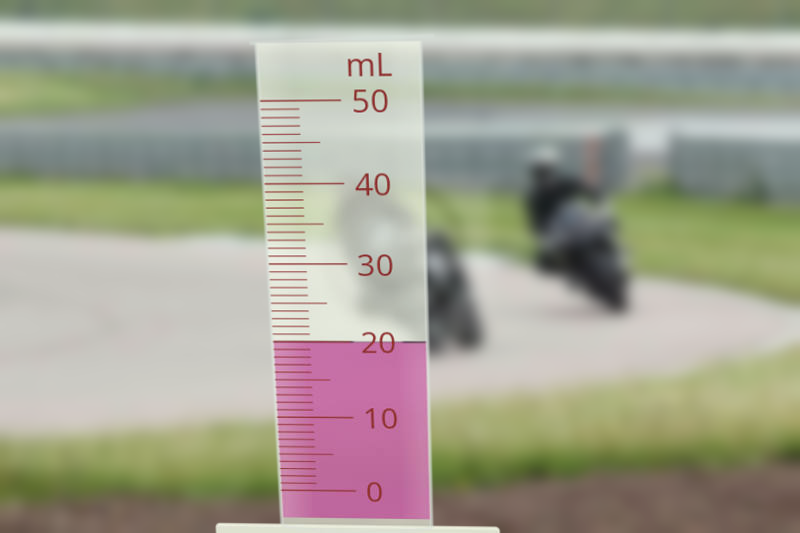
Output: 20 mL
